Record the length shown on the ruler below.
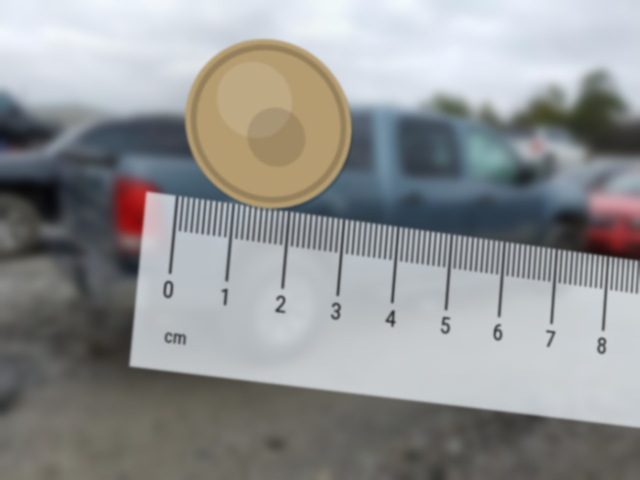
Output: 3 cm
